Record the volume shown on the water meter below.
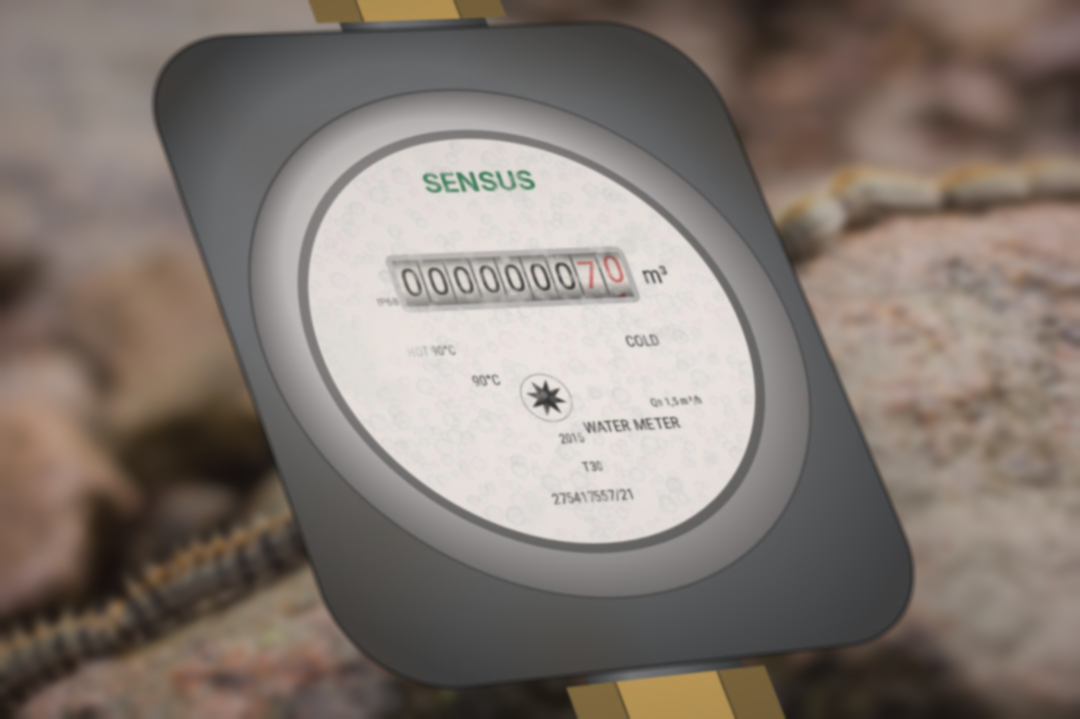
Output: 0.70 m³
